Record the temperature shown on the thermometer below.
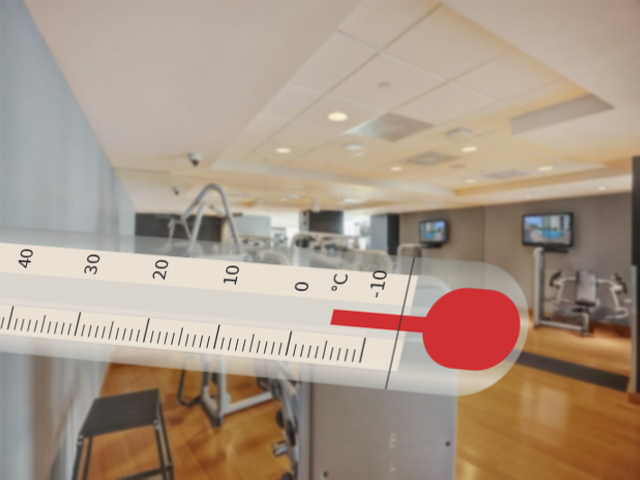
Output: -5 °C
